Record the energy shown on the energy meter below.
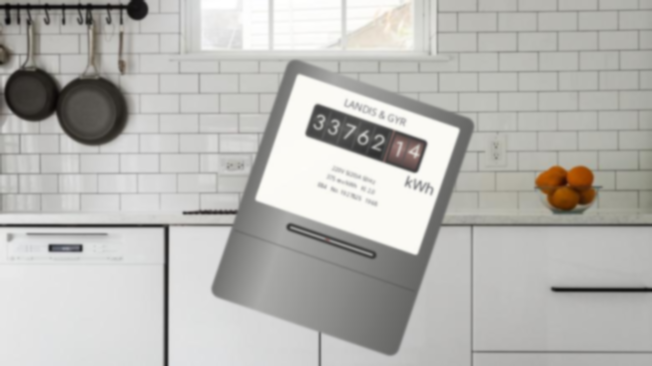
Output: 33762.14 kWh
